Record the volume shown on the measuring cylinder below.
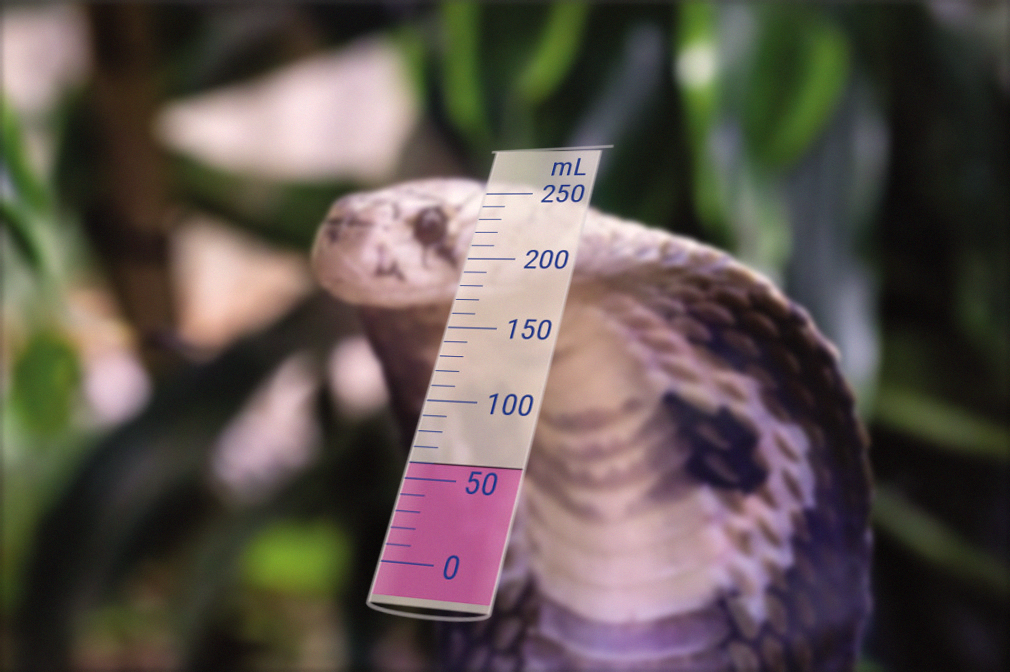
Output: 60 mL
